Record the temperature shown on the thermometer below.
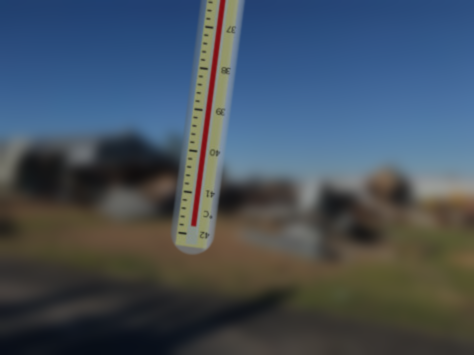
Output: 41.8 °C
